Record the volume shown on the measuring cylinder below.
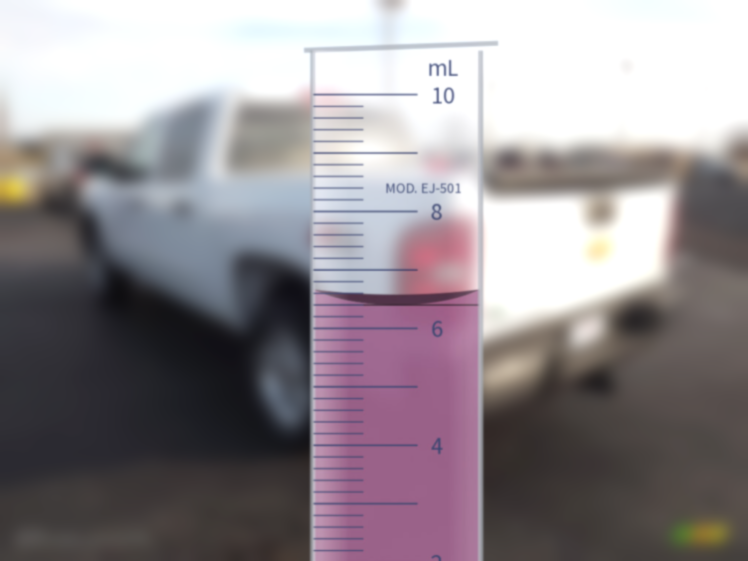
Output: 6.4 mL
